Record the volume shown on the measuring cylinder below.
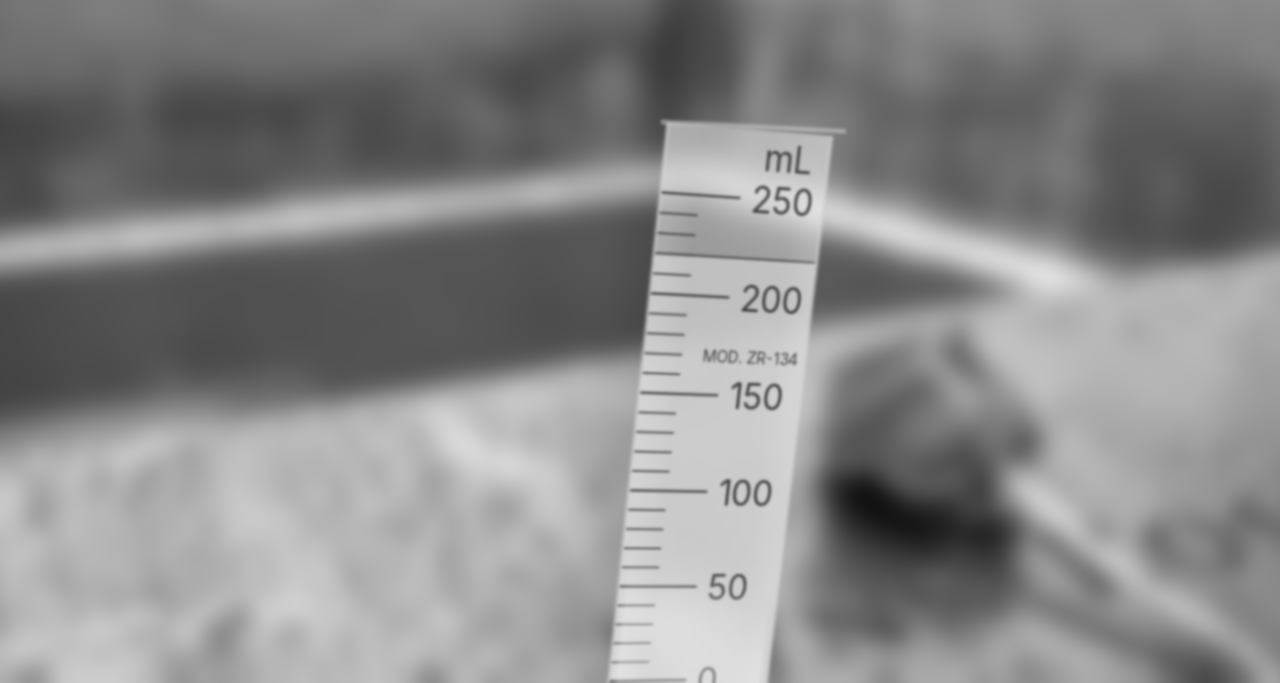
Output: 220 mL
